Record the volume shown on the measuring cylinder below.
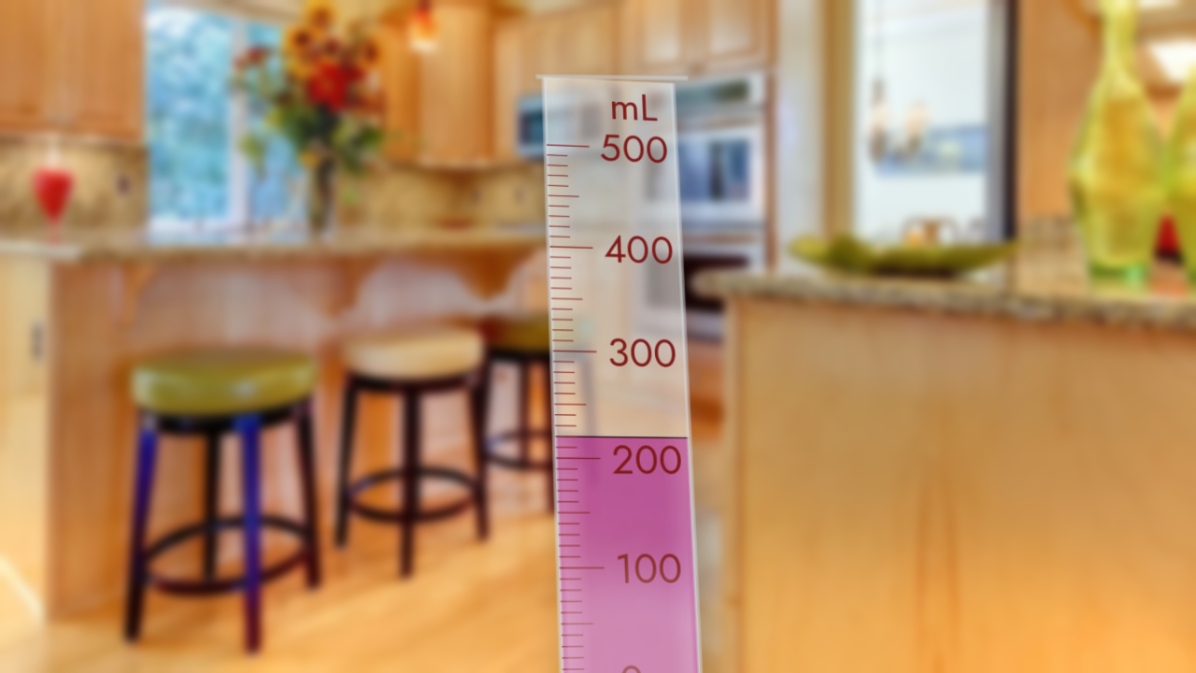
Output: 220 mL
